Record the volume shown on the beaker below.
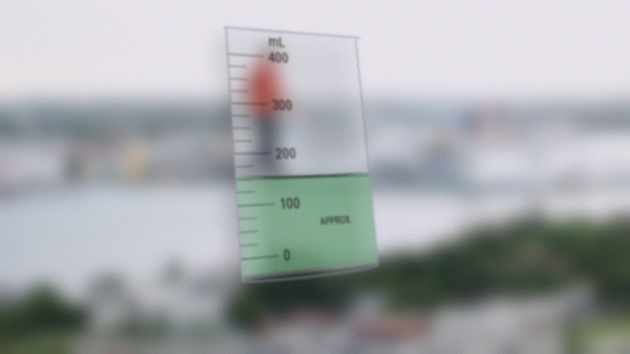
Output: 150 mL
